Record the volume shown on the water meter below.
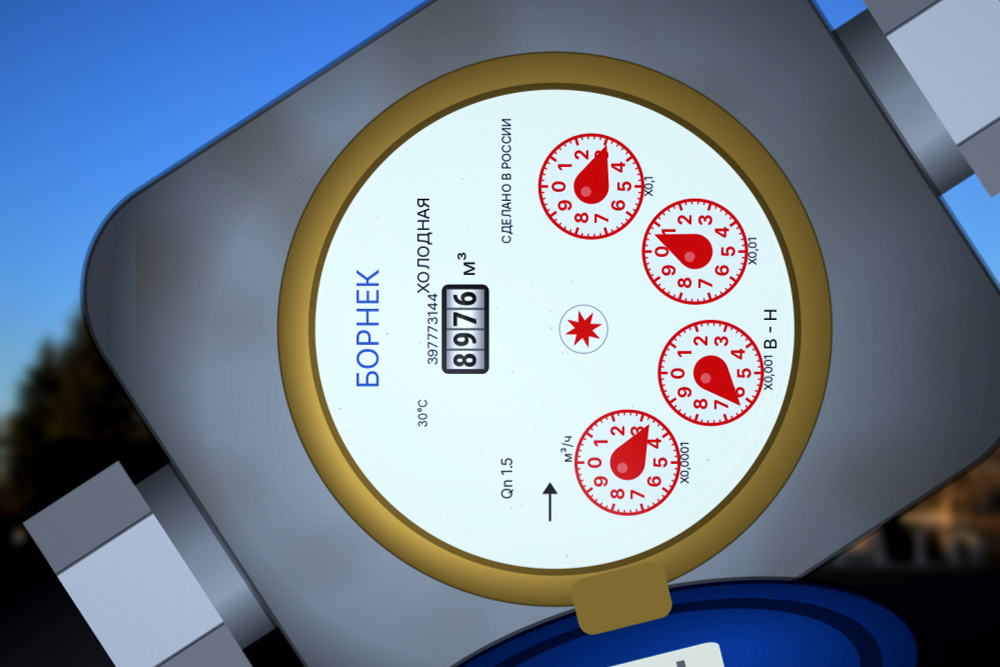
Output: 8976.3063 m³
